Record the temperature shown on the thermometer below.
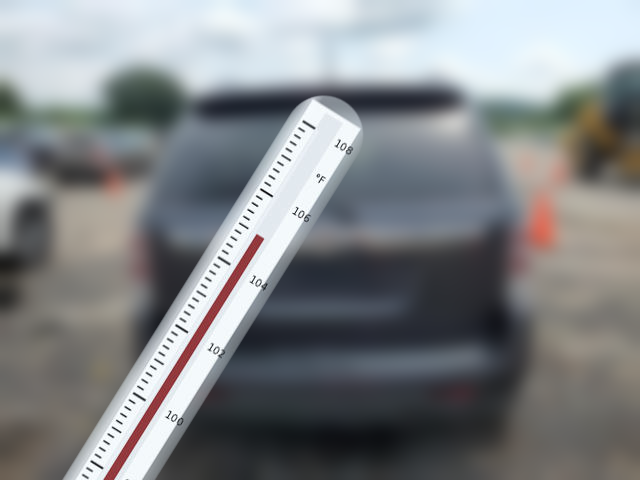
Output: 105 °F
